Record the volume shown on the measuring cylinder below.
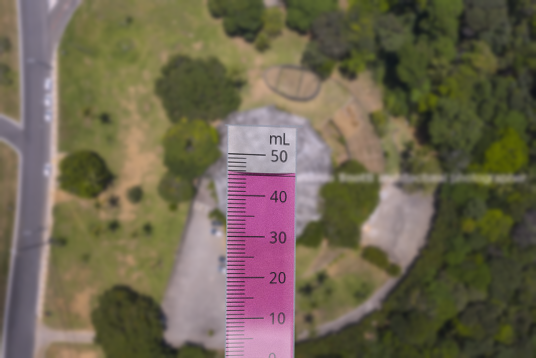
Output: 45 mL
